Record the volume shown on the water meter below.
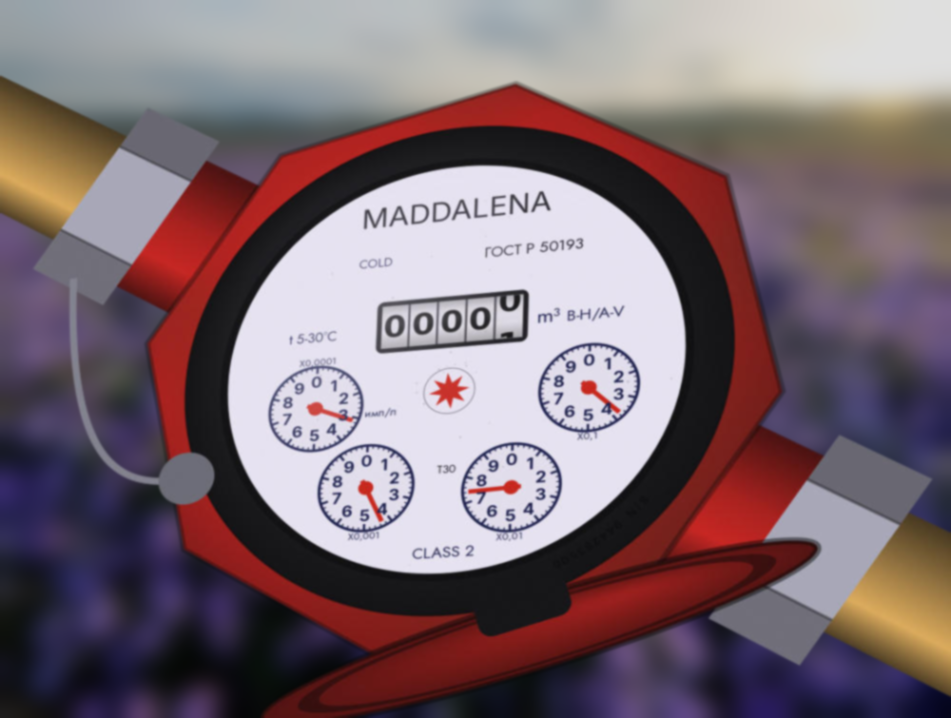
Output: 0.3743 m³
